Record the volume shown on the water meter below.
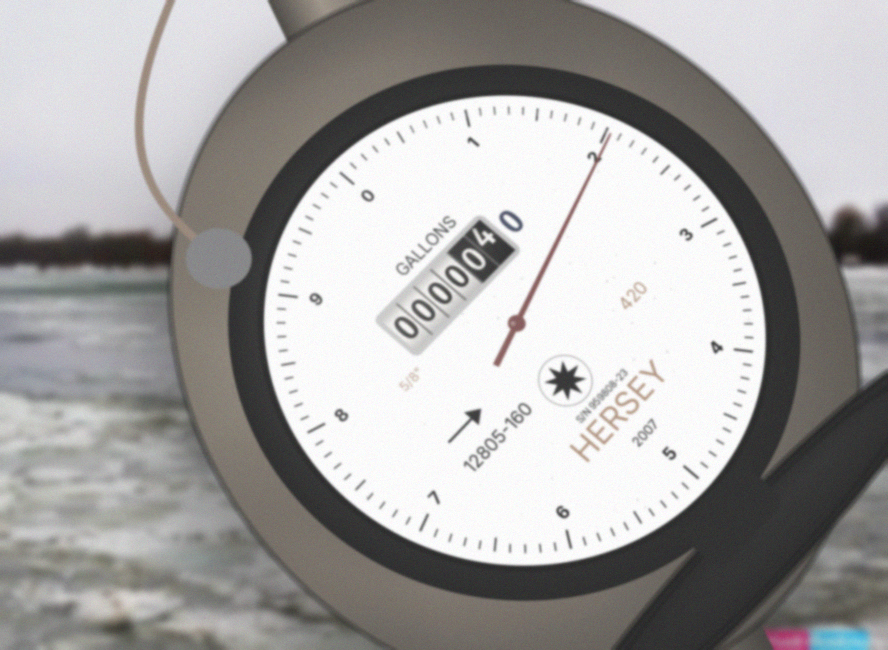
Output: 42.0 gal
